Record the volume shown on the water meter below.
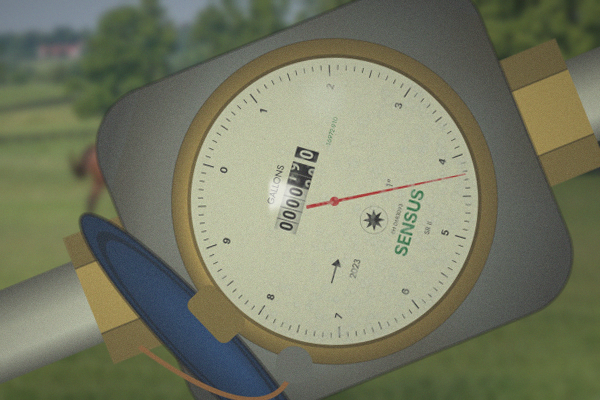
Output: 194.2 gal
